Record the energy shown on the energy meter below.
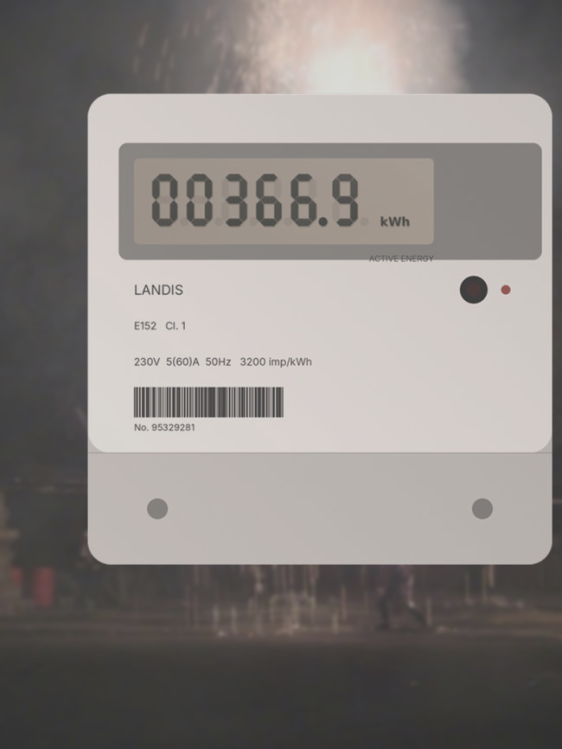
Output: 366.9 kWh
